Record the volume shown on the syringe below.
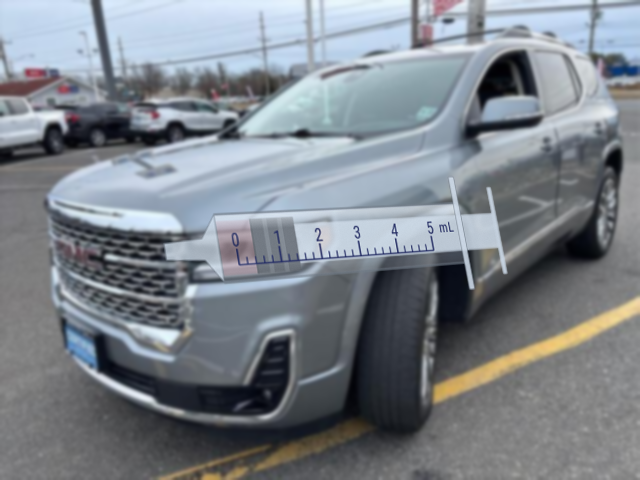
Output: 0.4 mL
